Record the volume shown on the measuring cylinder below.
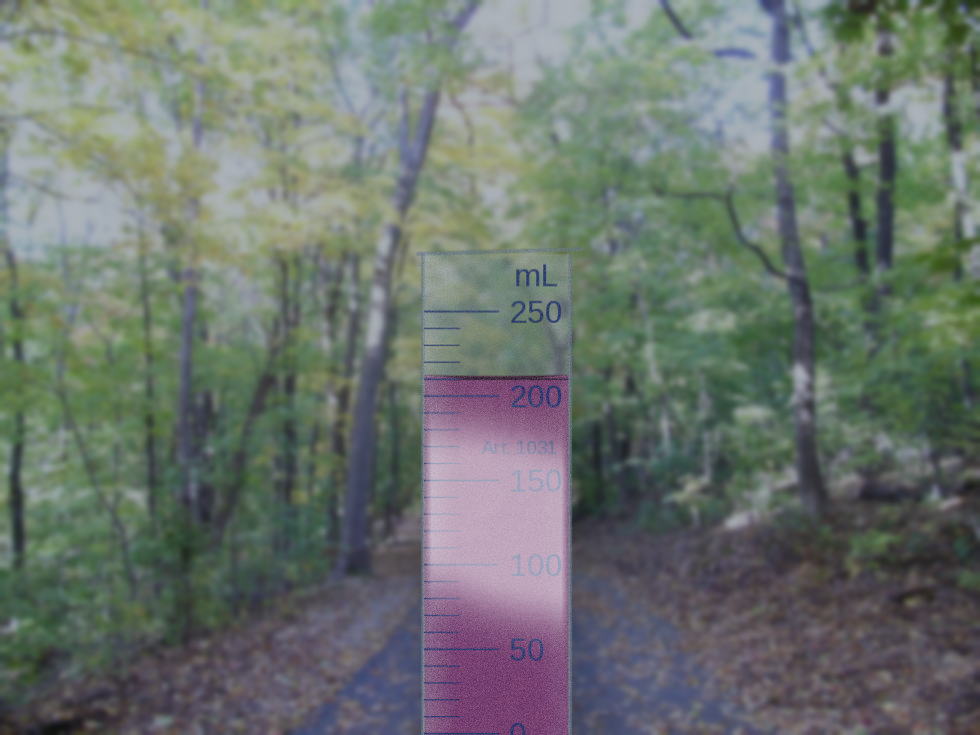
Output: 210 mL
